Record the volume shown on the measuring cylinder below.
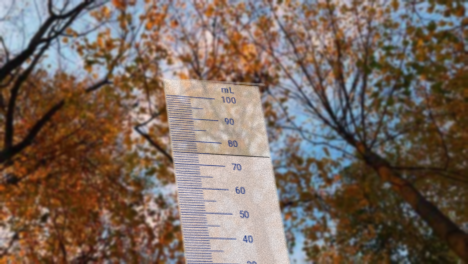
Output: 75 mL
